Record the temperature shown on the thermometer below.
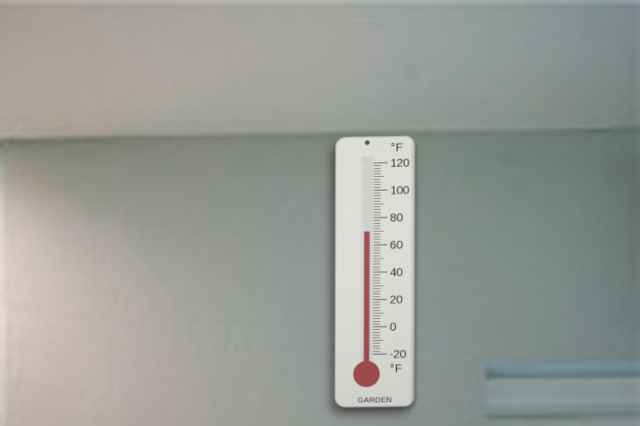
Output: 70 °F
